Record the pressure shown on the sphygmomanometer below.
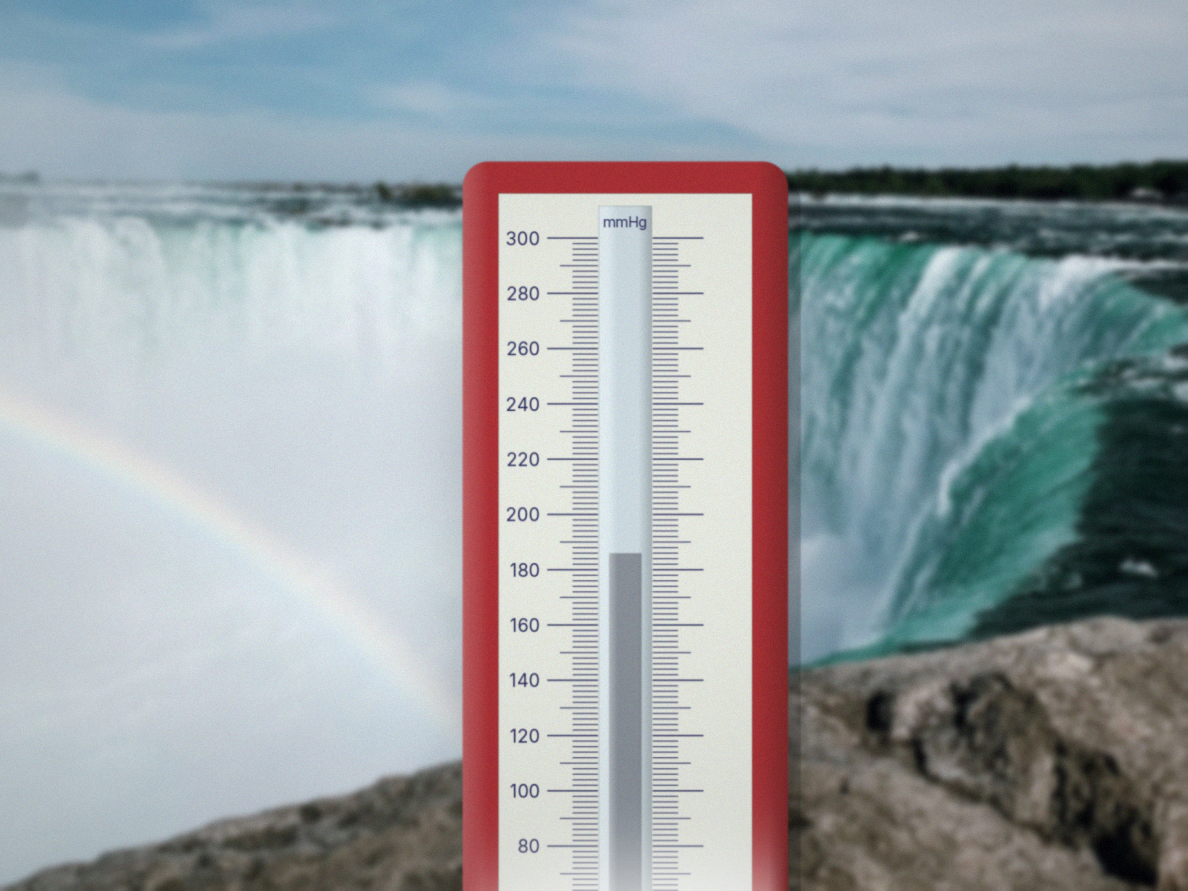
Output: 186 mmHg
